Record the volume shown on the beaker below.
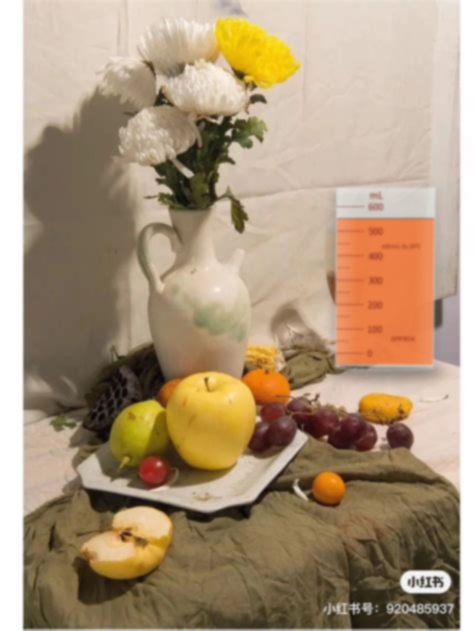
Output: 550 mL
